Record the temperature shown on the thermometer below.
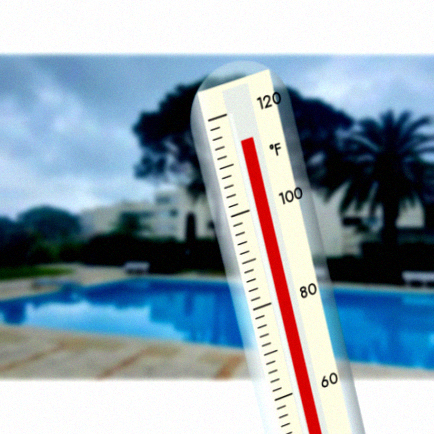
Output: 114 °F
